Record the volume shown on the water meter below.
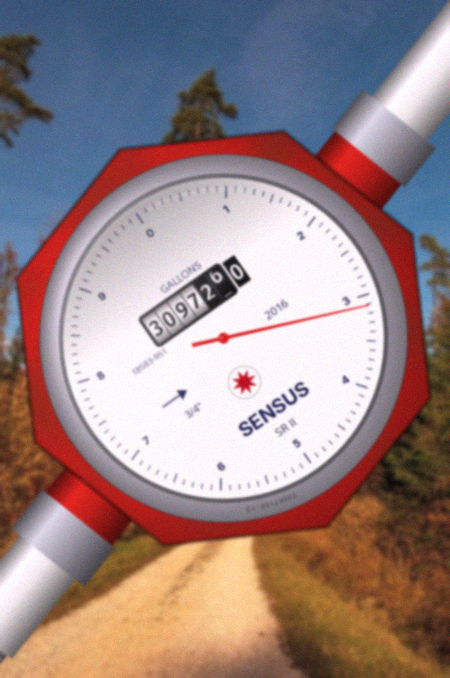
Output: 3097263.1 gal
